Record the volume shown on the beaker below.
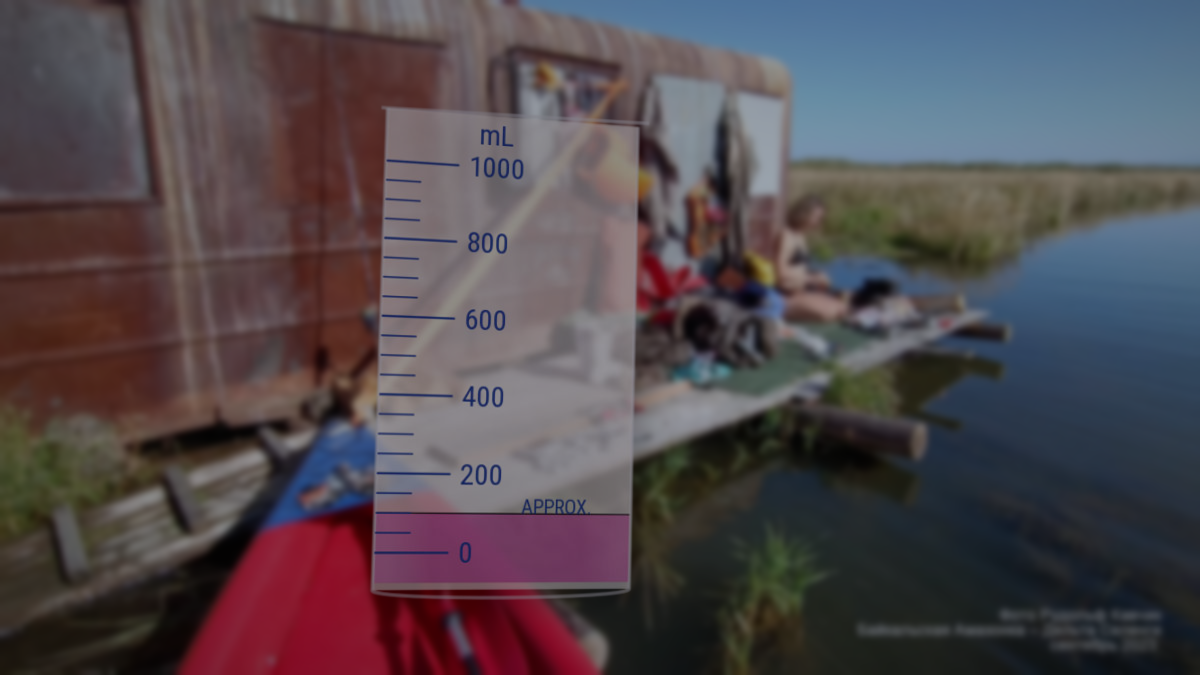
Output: 100 mL
